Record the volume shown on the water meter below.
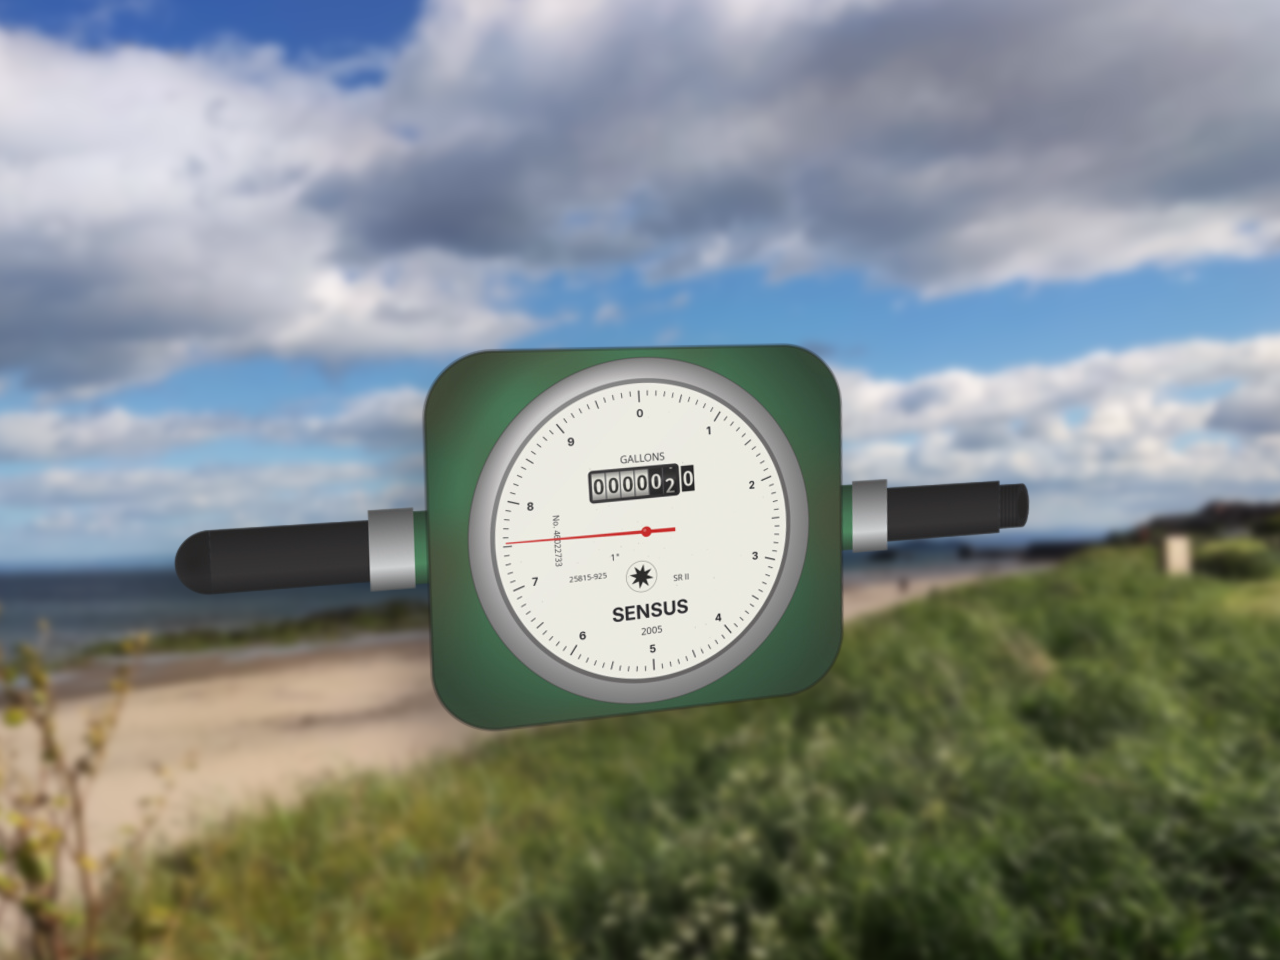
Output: 17.5 gal
